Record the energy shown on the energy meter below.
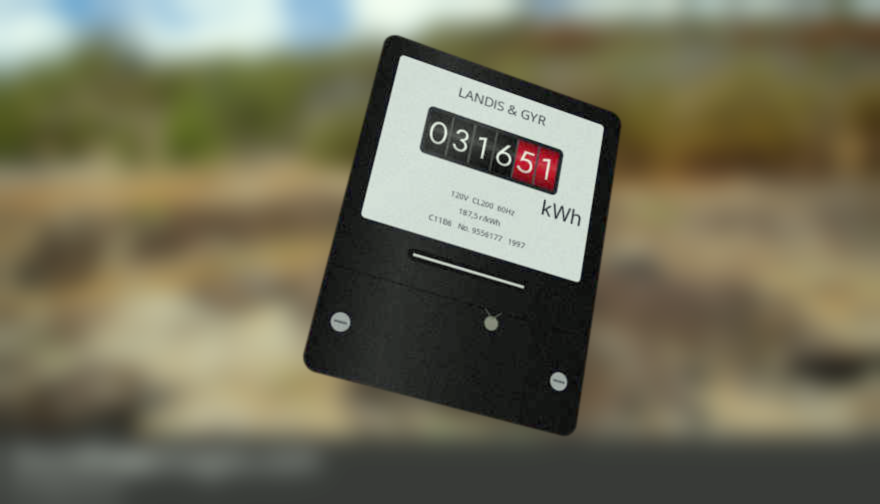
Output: 316.51 kWh
